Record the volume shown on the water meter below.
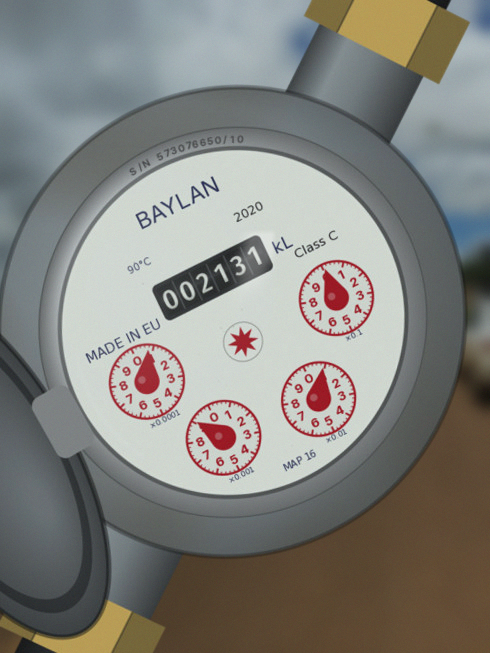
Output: 2131.0090 kL
